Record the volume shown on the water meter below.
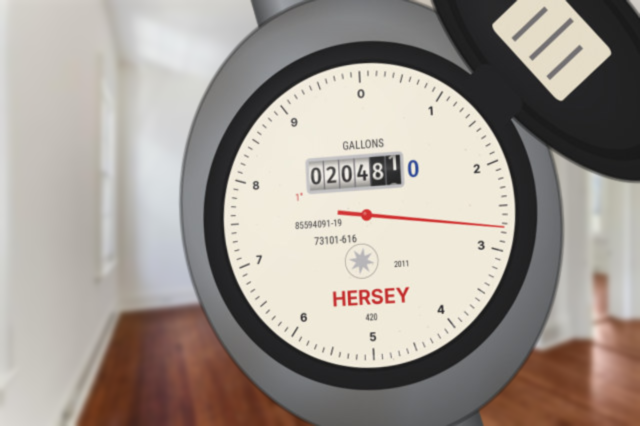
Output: 204812.7 gal
